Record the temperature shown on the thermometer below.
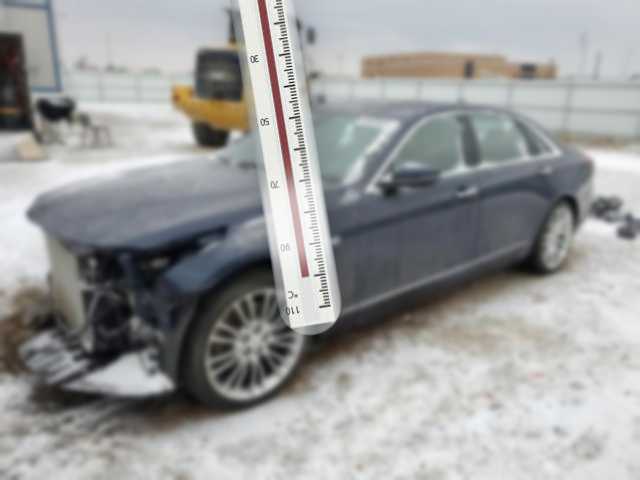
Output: 100 °C
